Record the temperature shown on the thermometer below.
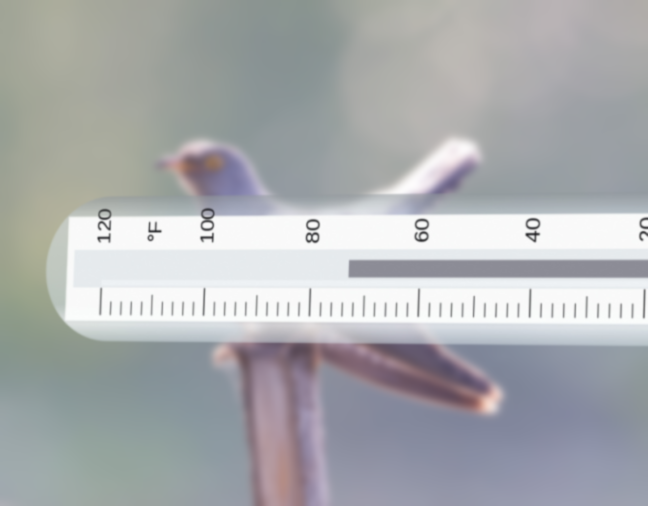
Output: 73 °F
